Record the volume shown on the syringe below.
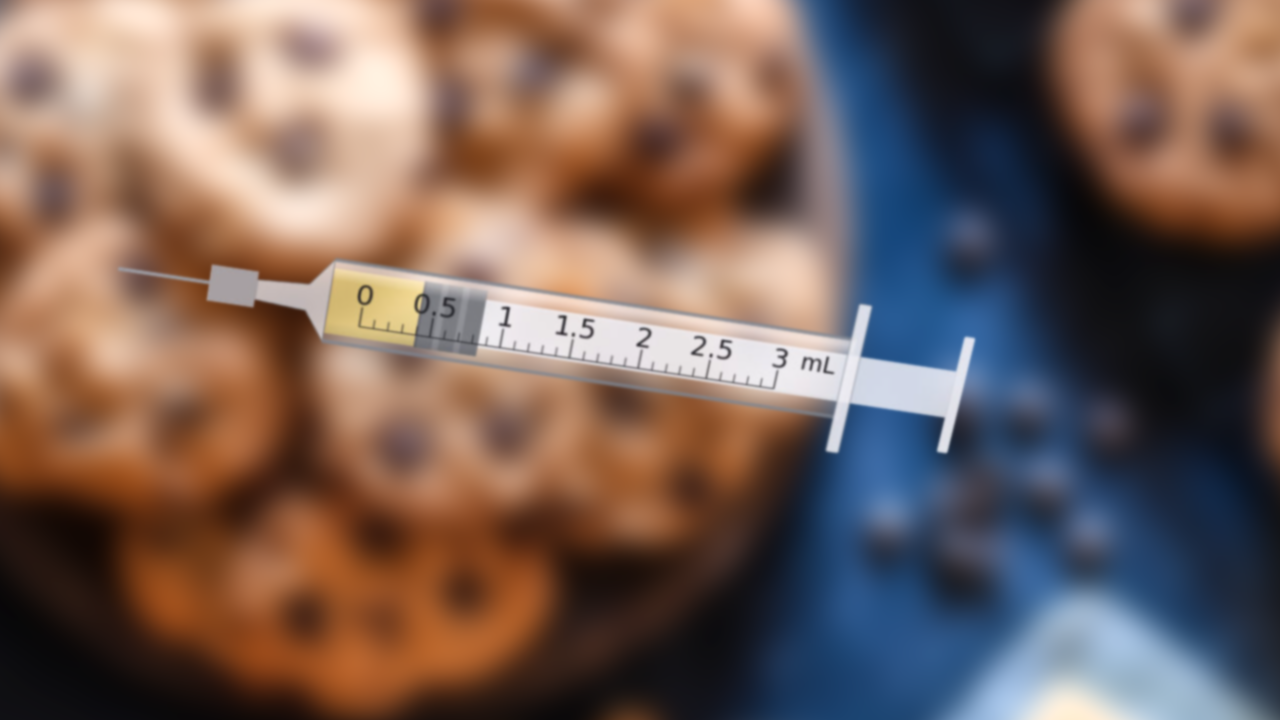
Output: 0.4 mL
